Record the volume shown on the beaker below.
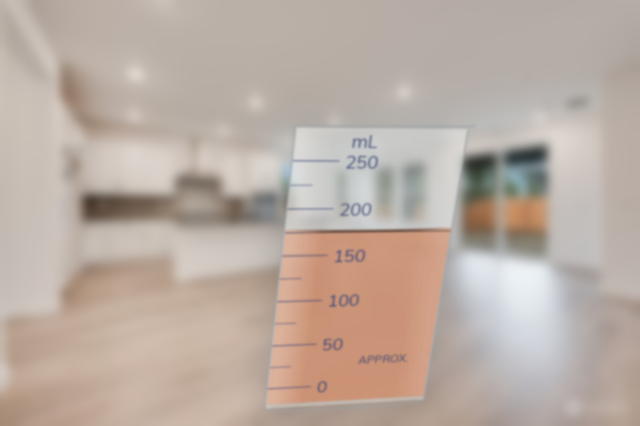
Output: 175 mL
